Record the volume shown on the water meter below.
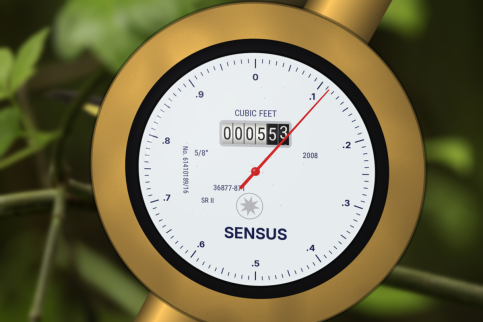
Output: 553.11 ft³
